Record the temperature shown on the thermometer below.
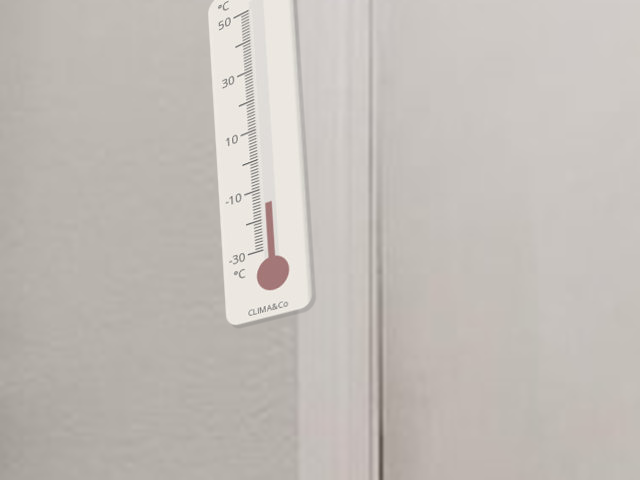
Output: -15 °C
